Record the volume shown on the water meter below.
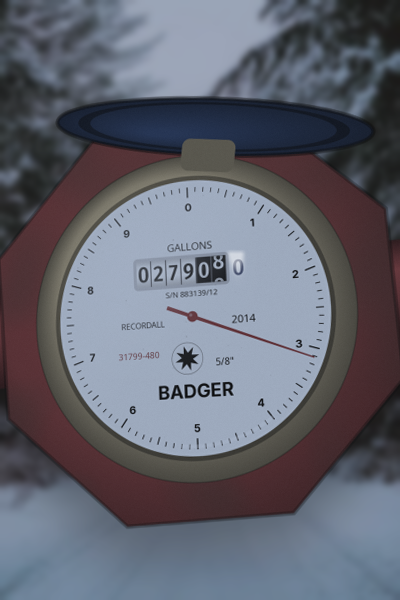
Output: 279083.1 gal
